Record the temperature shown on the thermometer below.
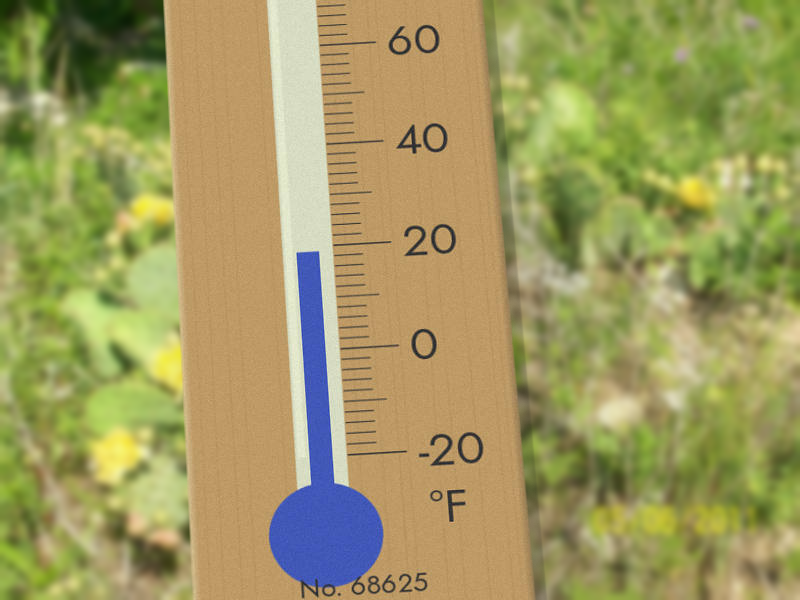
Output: 19 °F
